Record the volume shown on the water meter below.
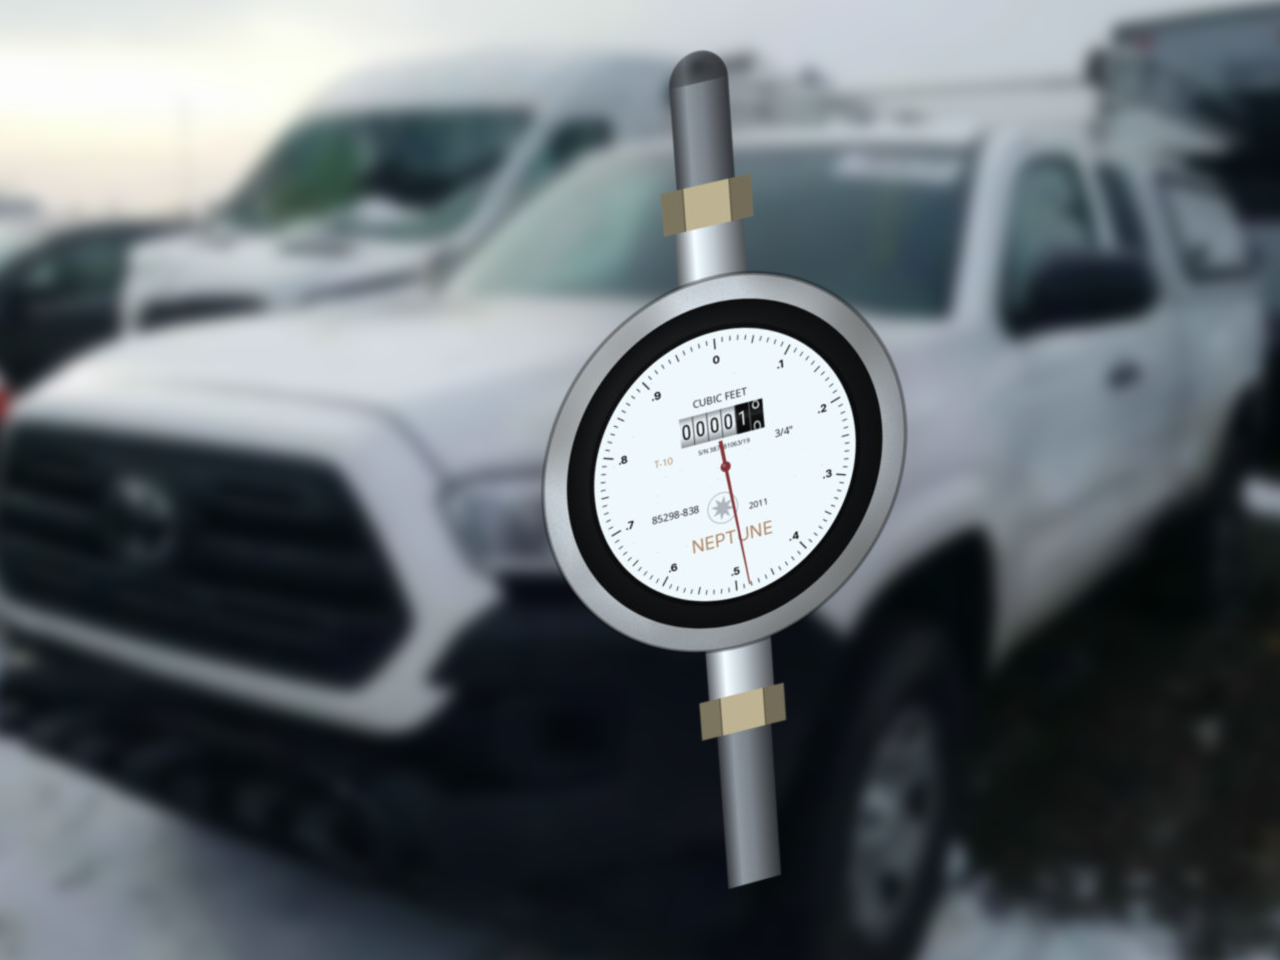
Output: 18.48 ft³
